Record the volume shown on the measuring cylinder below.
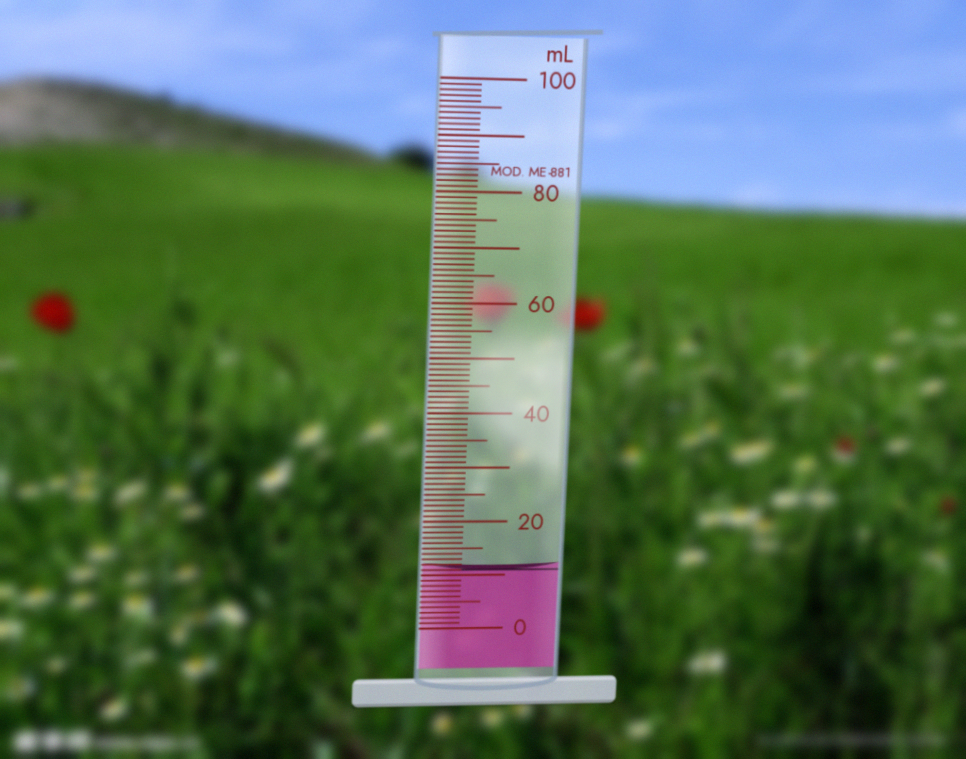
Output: 11 mL
